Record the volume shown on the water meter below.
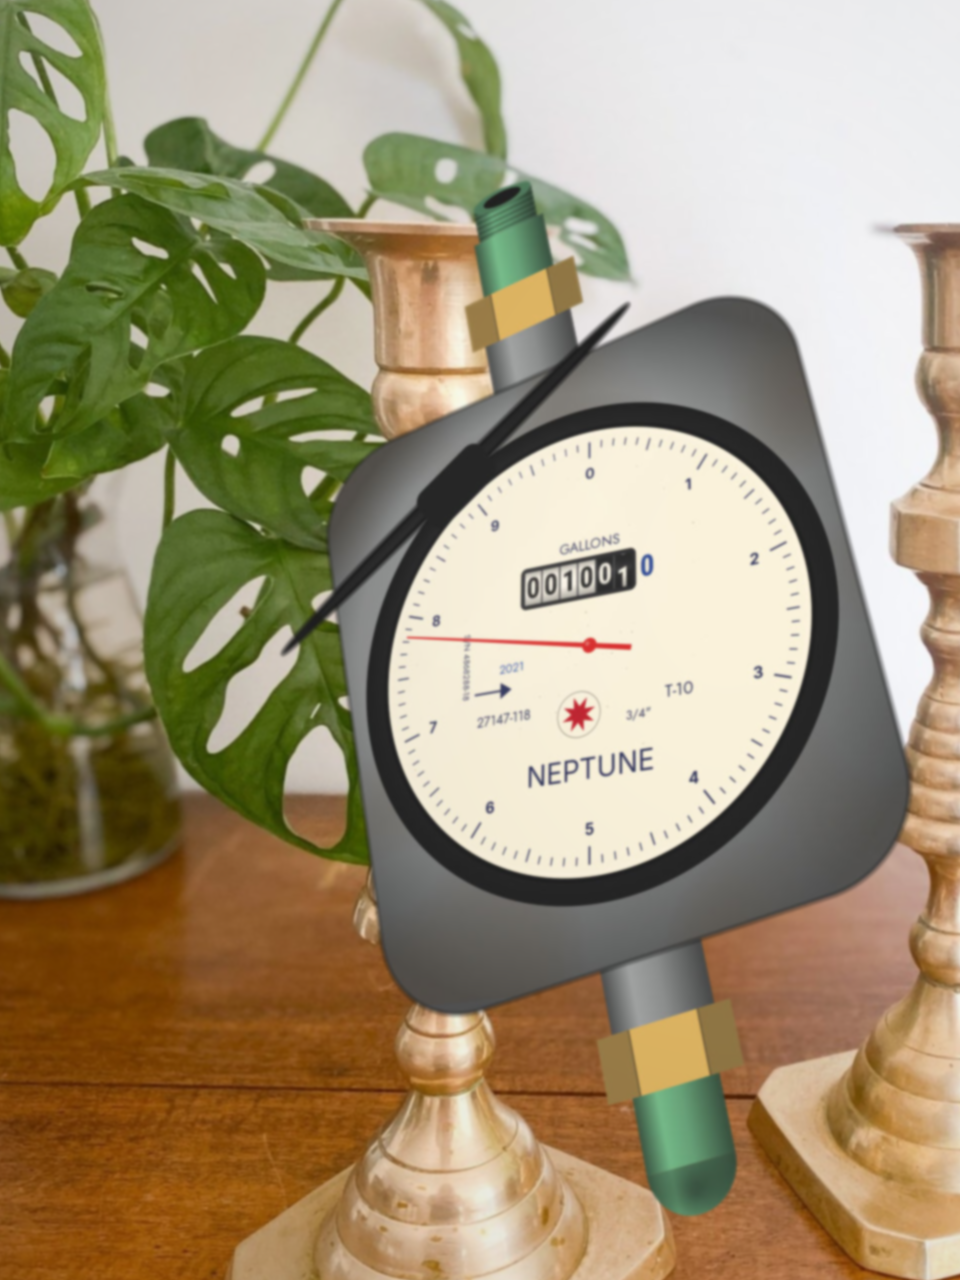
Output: 10007.8 gal
